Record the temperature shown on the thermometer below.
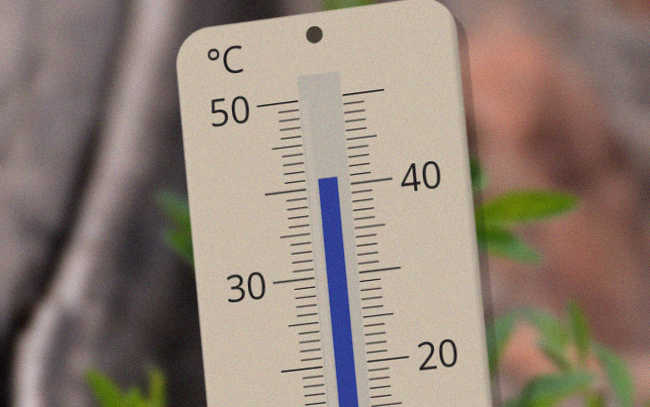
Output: 41 °C
